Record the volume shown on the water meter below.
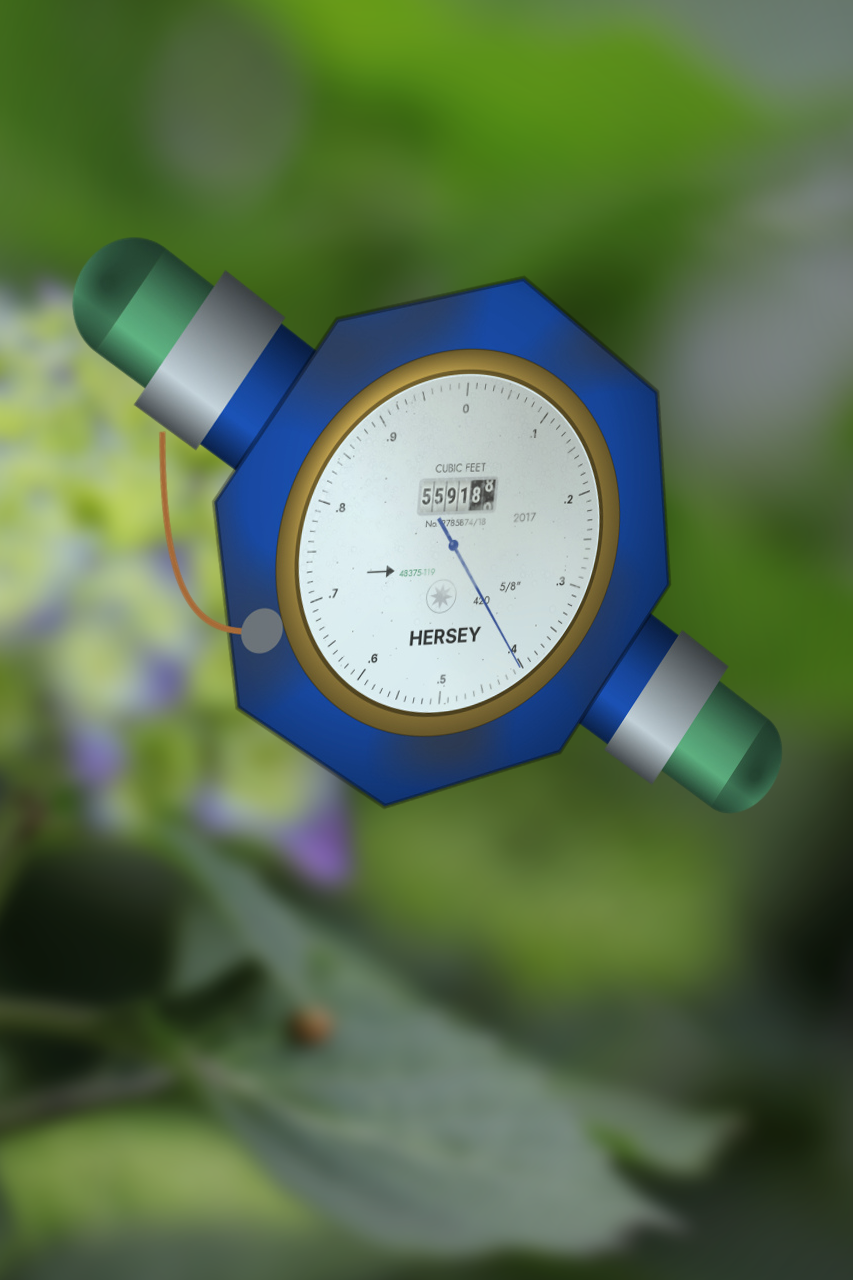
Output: 559188.40 ft³
